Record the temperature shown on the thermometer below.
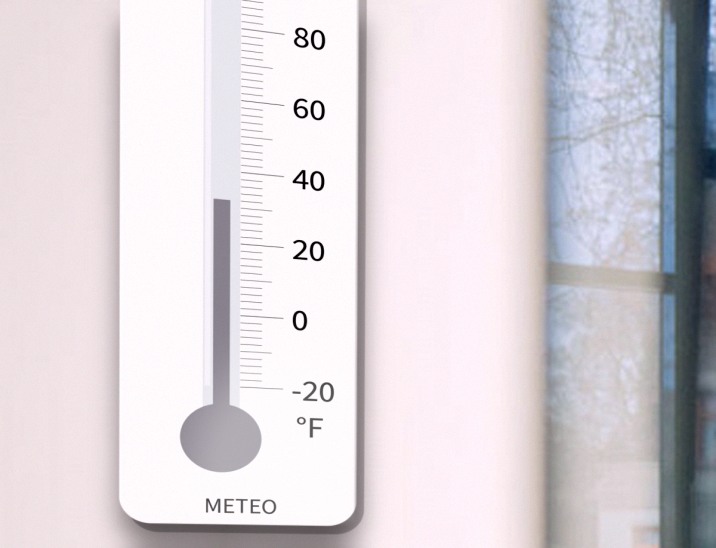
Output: 32 °F
